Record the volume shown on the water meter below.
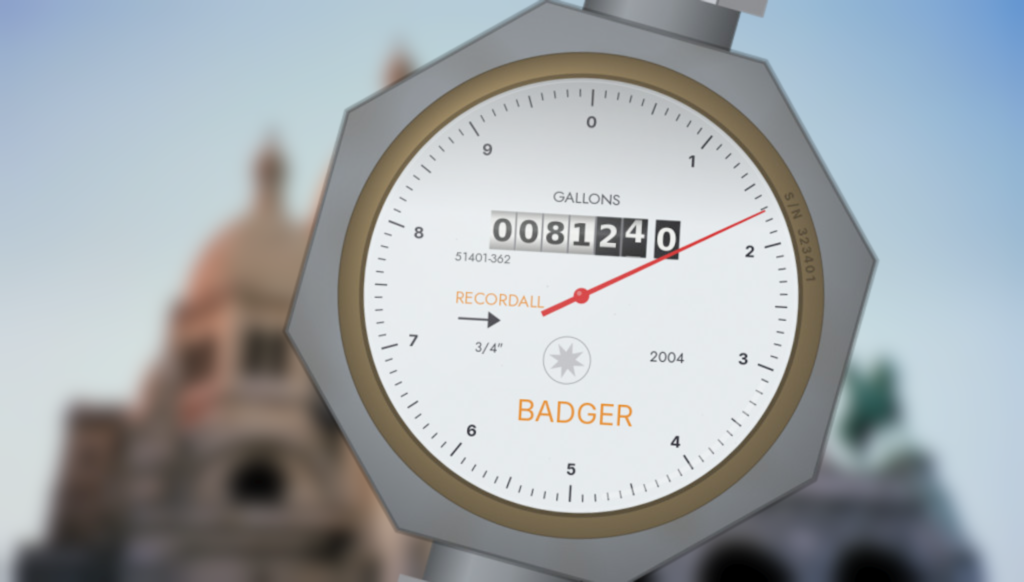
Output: 81241.7 gal
